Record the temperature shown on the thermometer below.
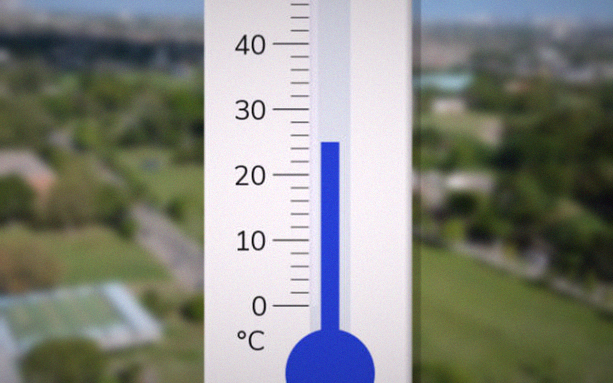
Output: 25 °C
